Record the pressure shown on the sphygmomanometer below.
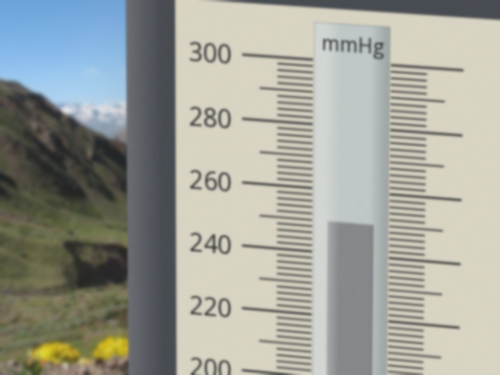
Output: 250 mmHg
